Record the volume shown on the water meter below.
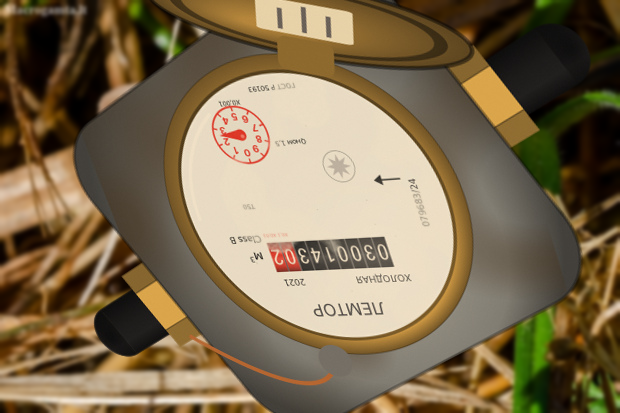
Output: 300143.022 m³
